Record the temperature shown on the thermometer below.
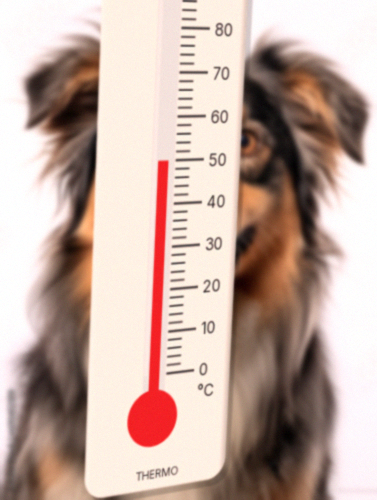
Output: 50 °C
